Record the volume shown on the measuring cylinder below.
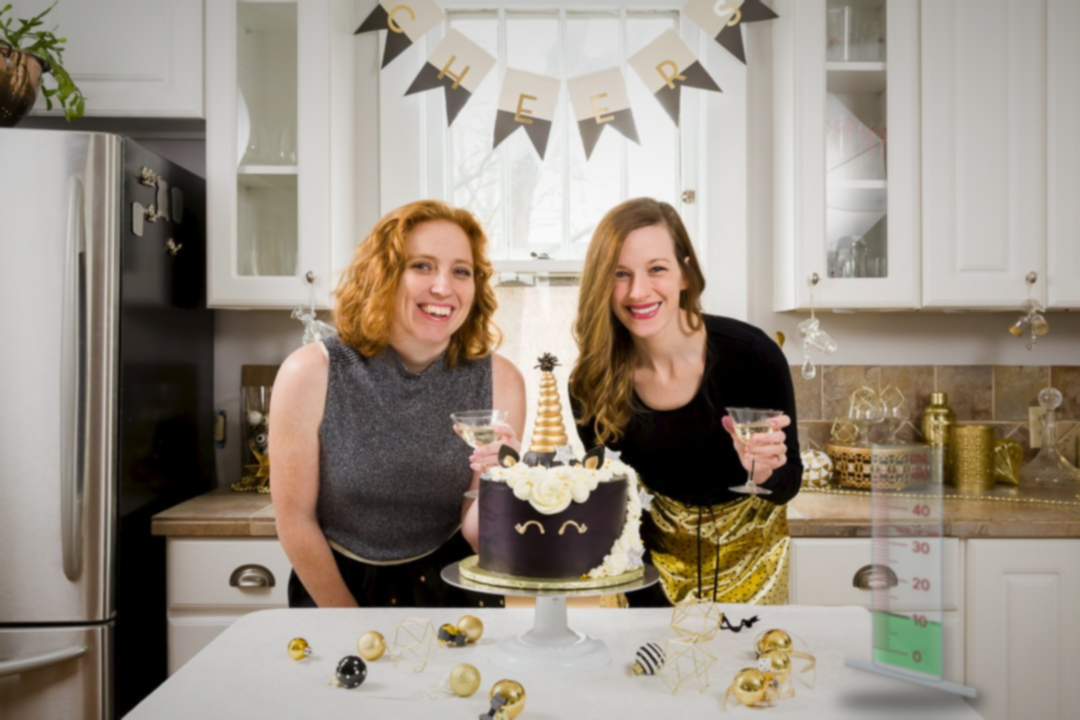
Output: 10 mL
